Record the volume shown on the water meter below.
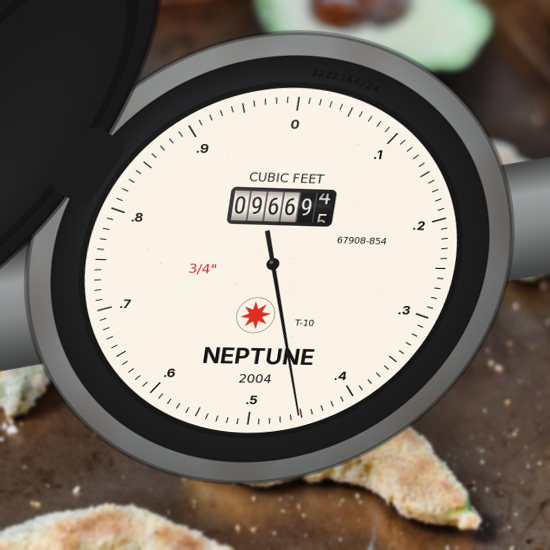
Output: 96694.45 ft³
